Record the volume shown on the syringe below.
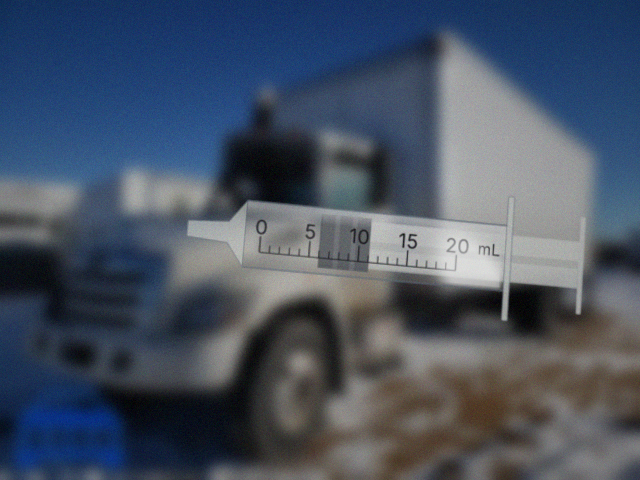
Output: 6 mL
